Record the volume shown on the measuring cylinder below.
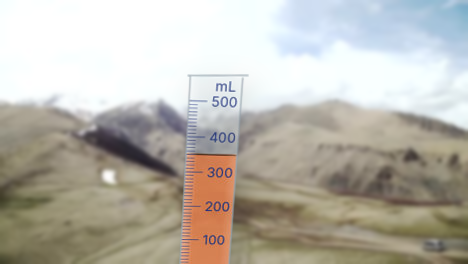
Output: 350 mL
